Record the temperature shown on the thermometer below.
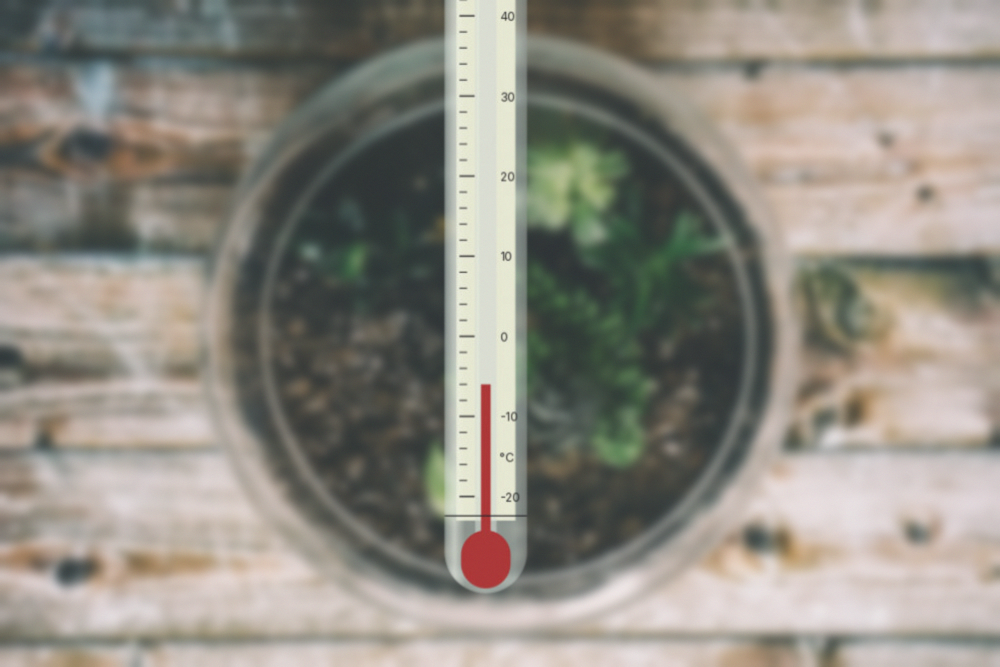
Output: -6 °C
